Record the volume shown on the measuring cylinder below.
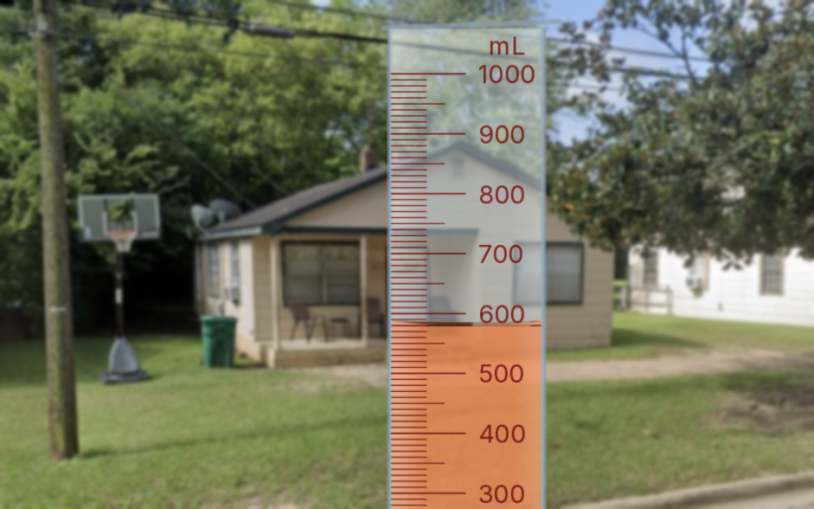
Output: 580 mL
